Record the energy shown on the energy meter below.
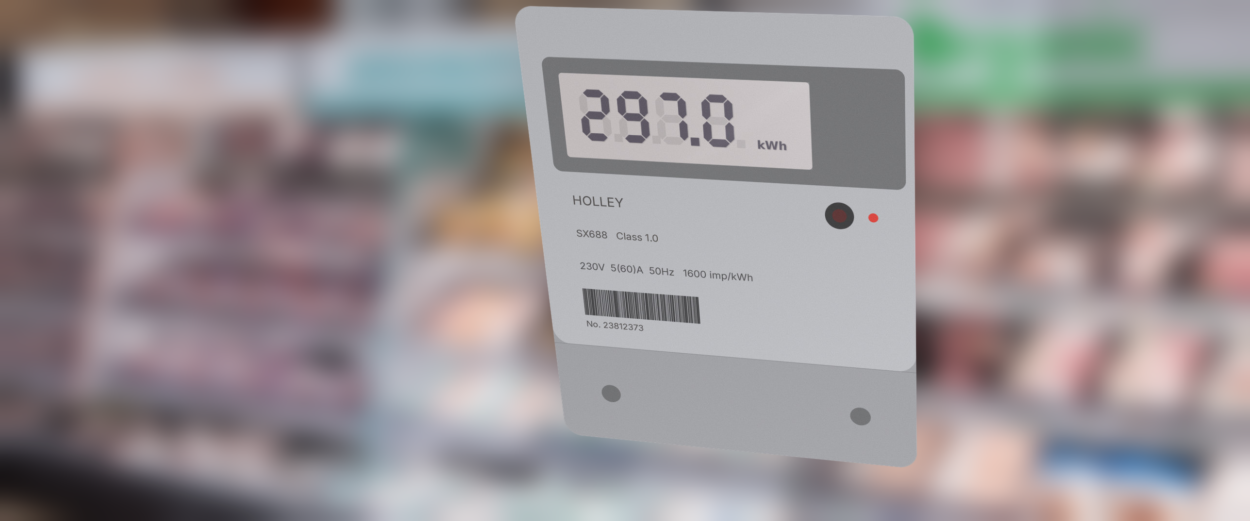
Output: 297.0 kWh
